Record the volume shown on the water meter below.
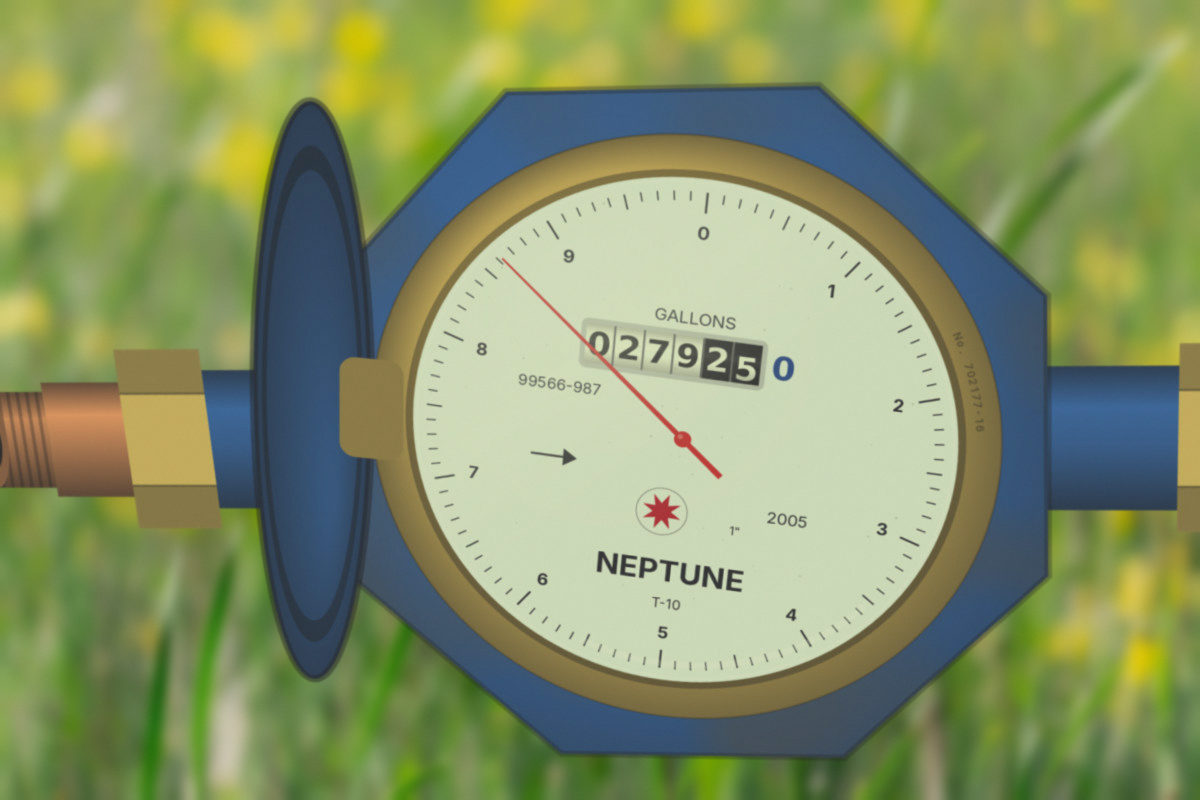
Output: 279248.6 gal
